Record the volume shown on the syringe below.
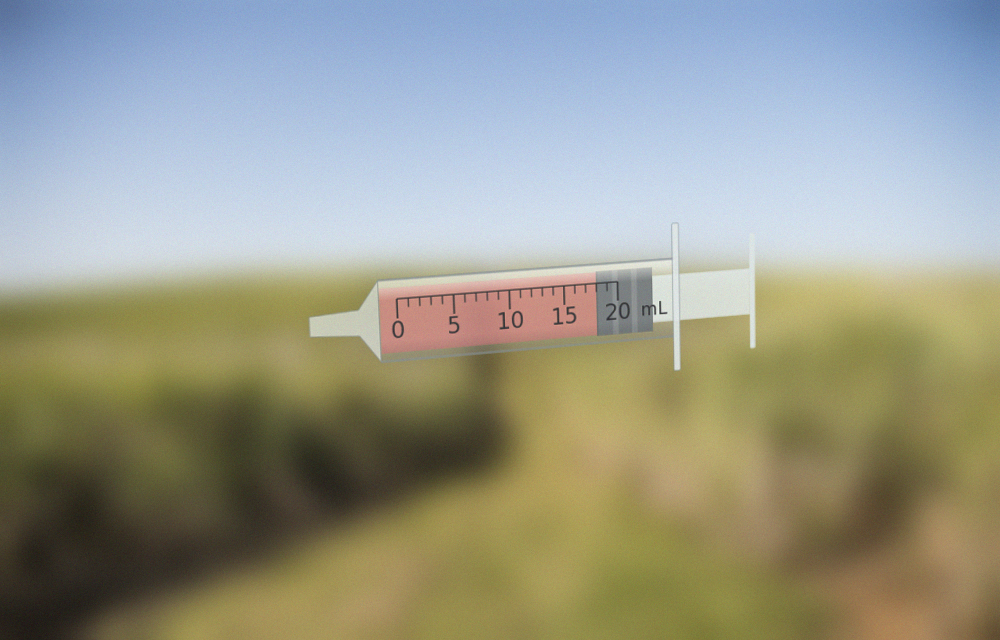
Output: 18 mL
